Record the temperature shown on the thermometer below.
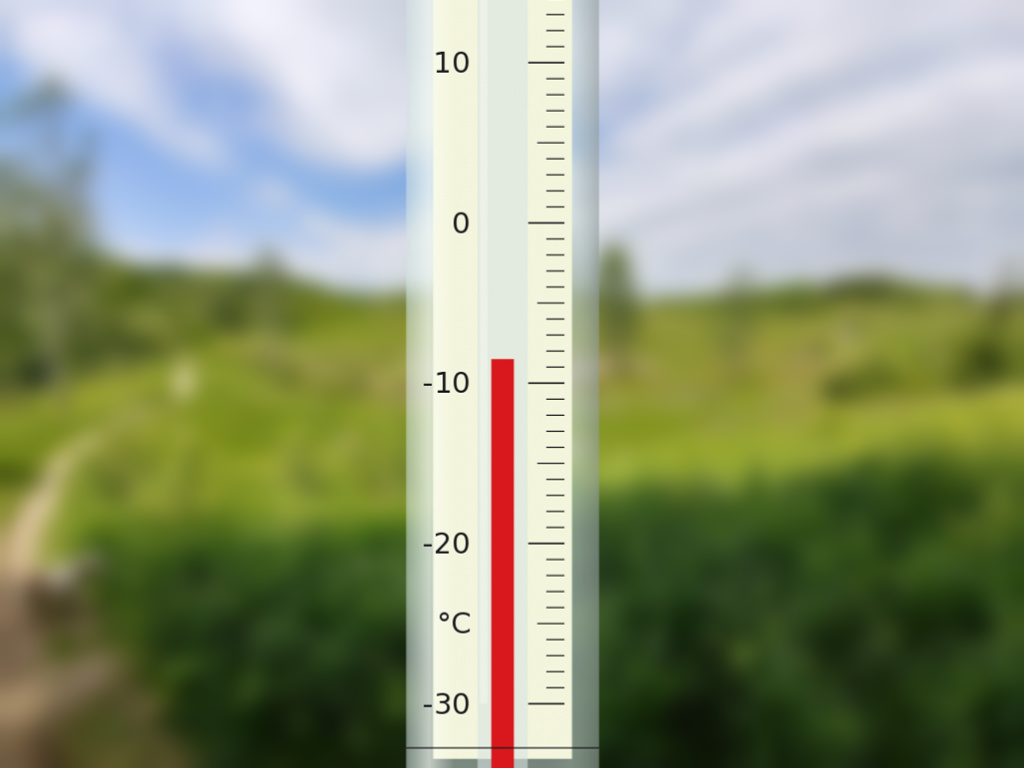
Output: -8.5 °C
